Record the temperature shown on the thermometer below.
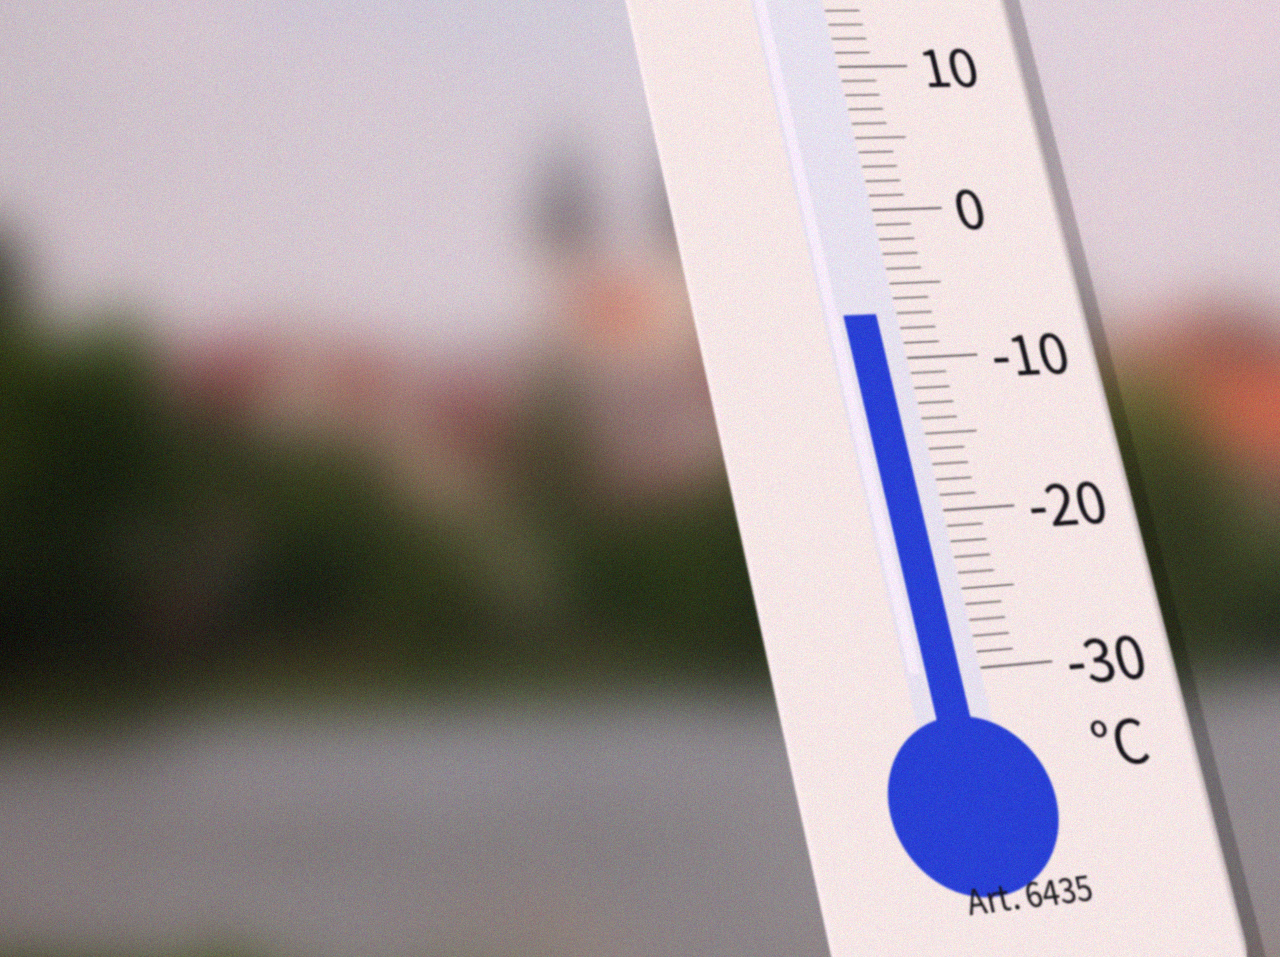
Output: -7 °C
